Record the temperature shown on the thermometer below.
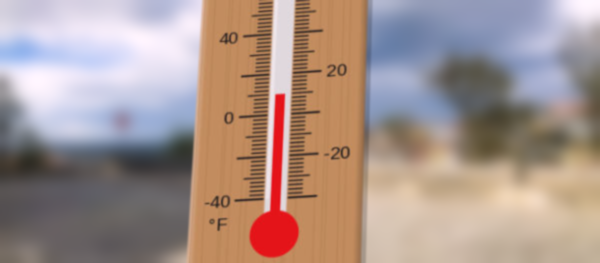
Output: 10 °F
